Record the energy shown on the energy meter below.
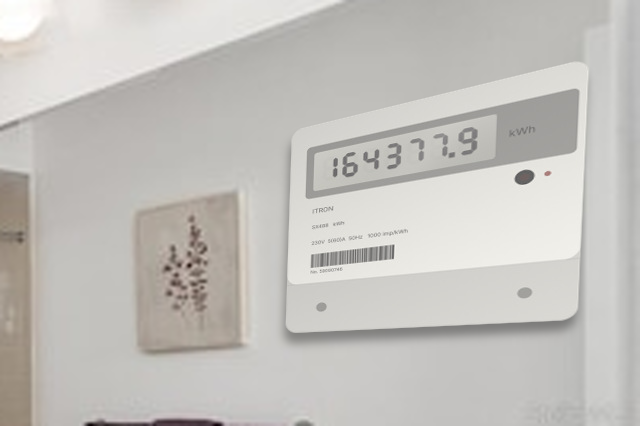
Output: 164377.9 kWh
